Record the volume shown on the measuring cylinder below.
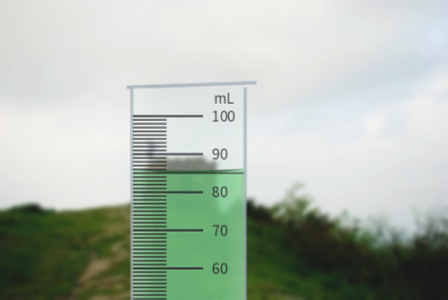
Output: 85 mL
